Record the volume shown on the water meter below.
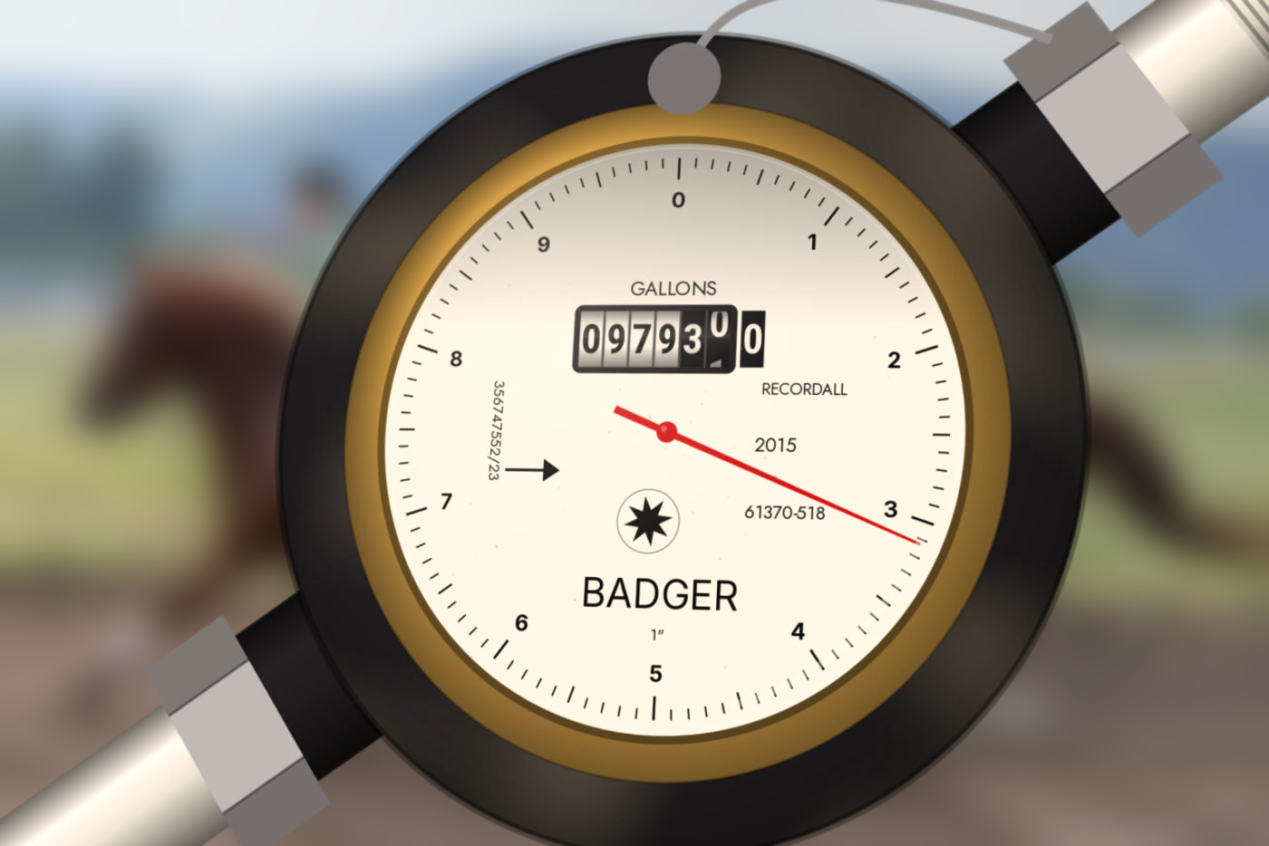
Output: 979303.1 gal
